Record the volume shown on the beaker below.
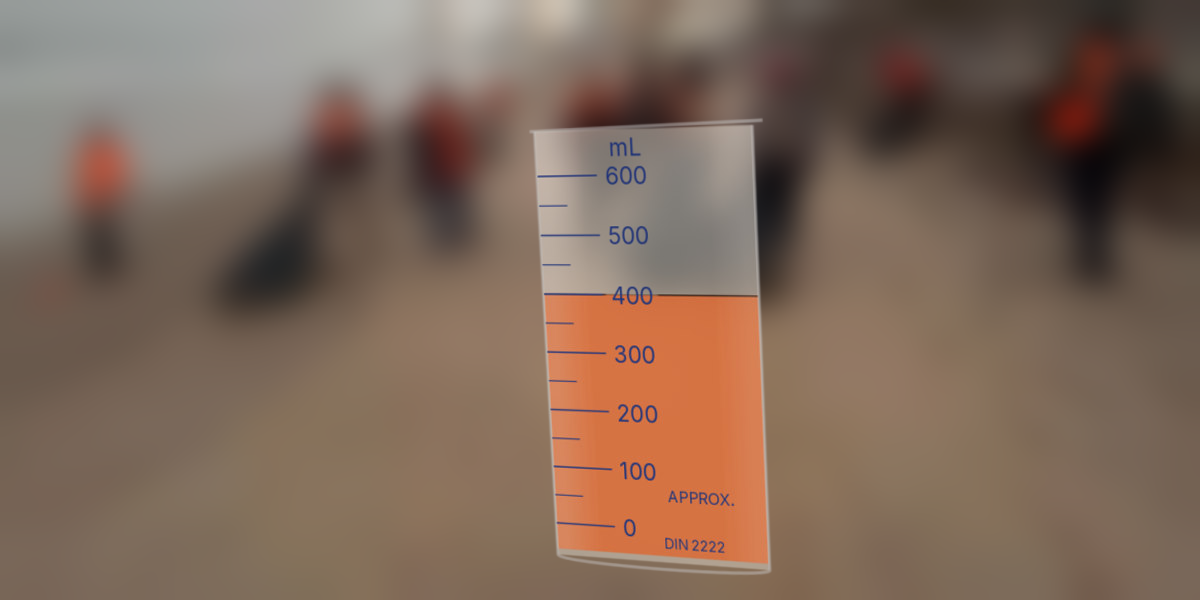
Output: 400 mL
